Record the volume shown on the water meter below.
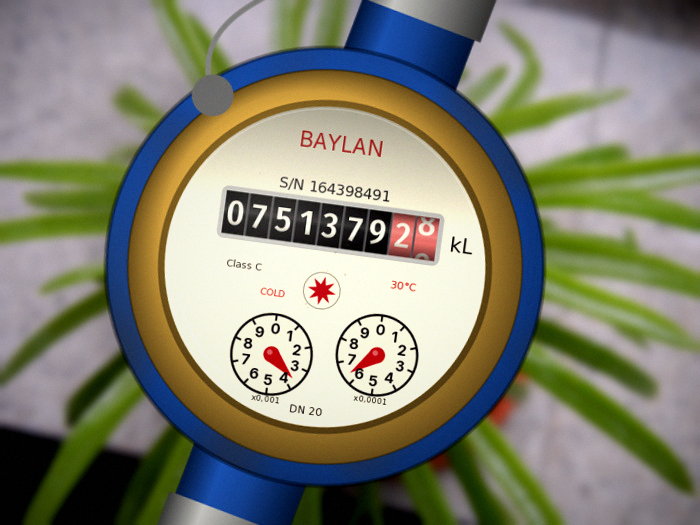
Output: 751379.2836 kL
